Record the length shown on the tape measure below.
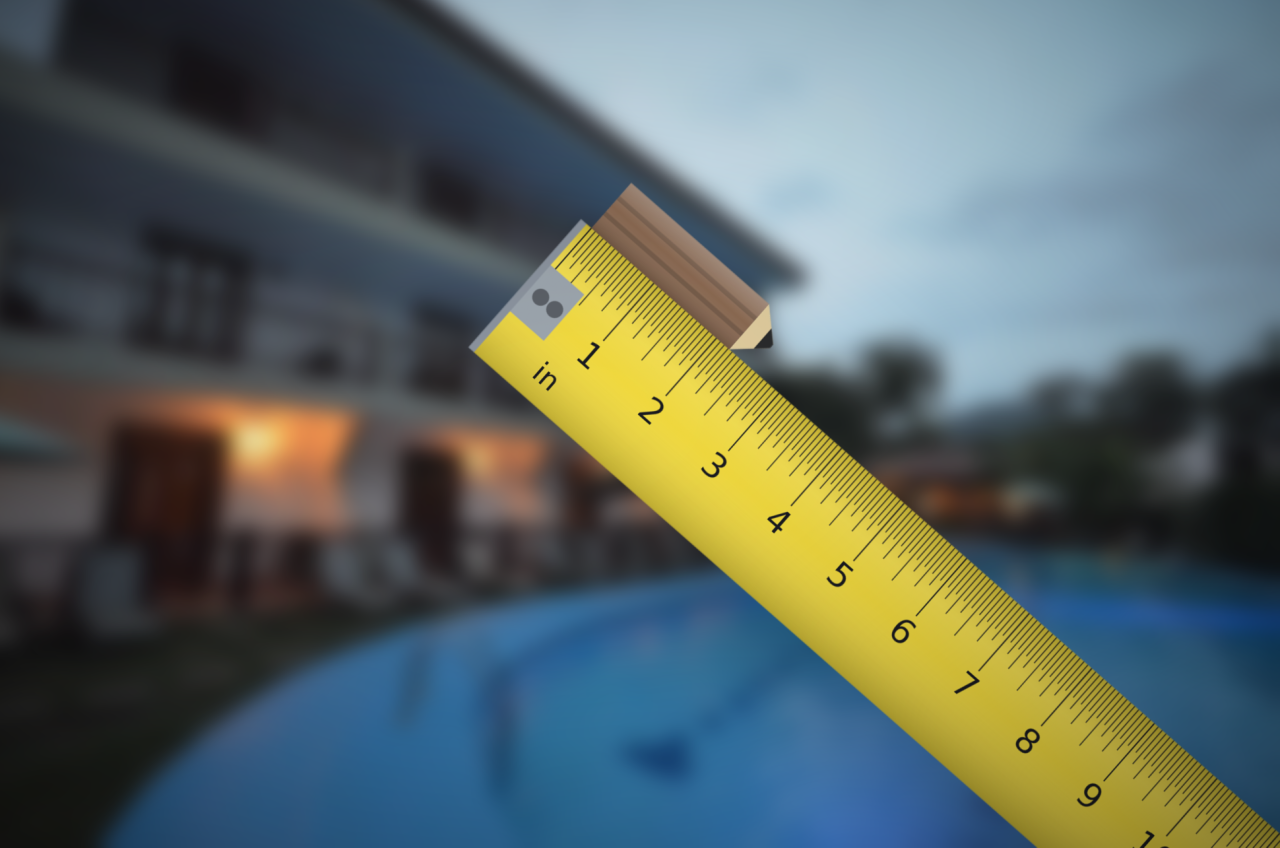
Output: 2.5625 in
